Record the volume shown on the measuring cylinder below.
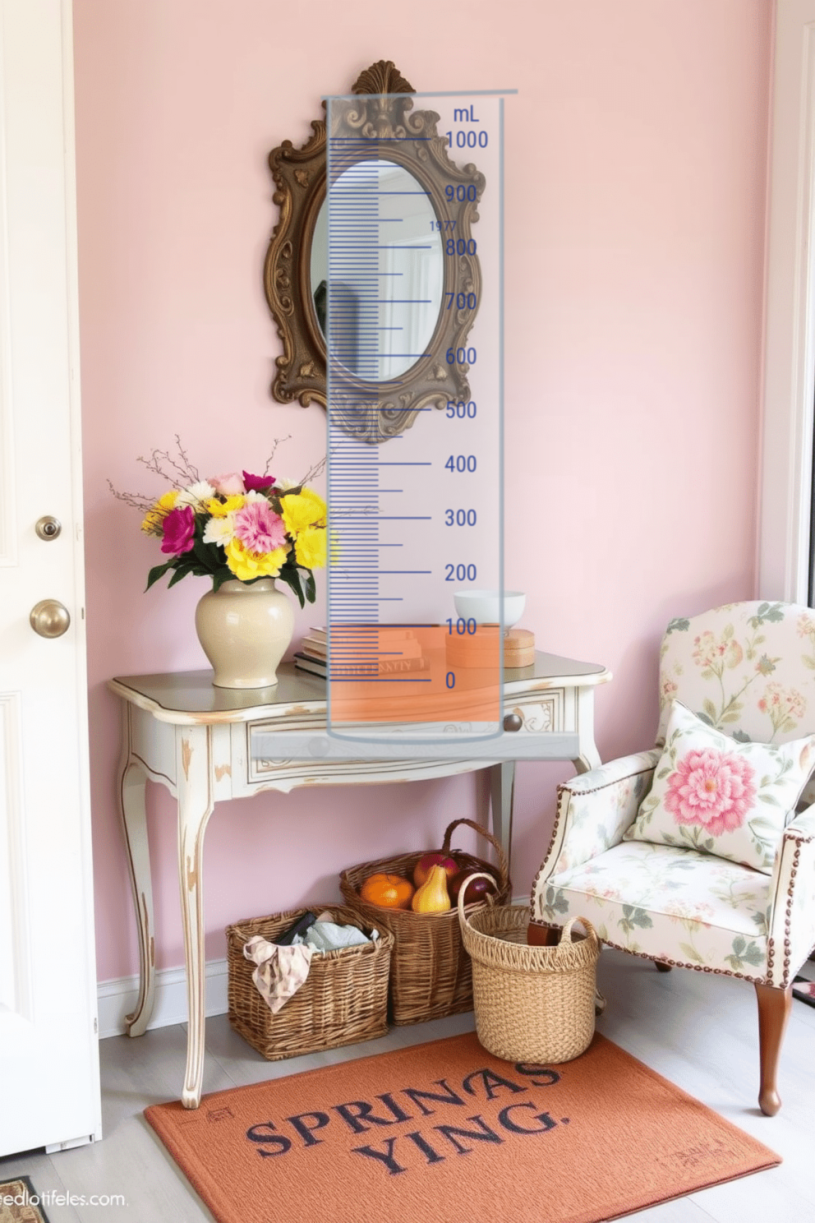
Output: 100 mL
